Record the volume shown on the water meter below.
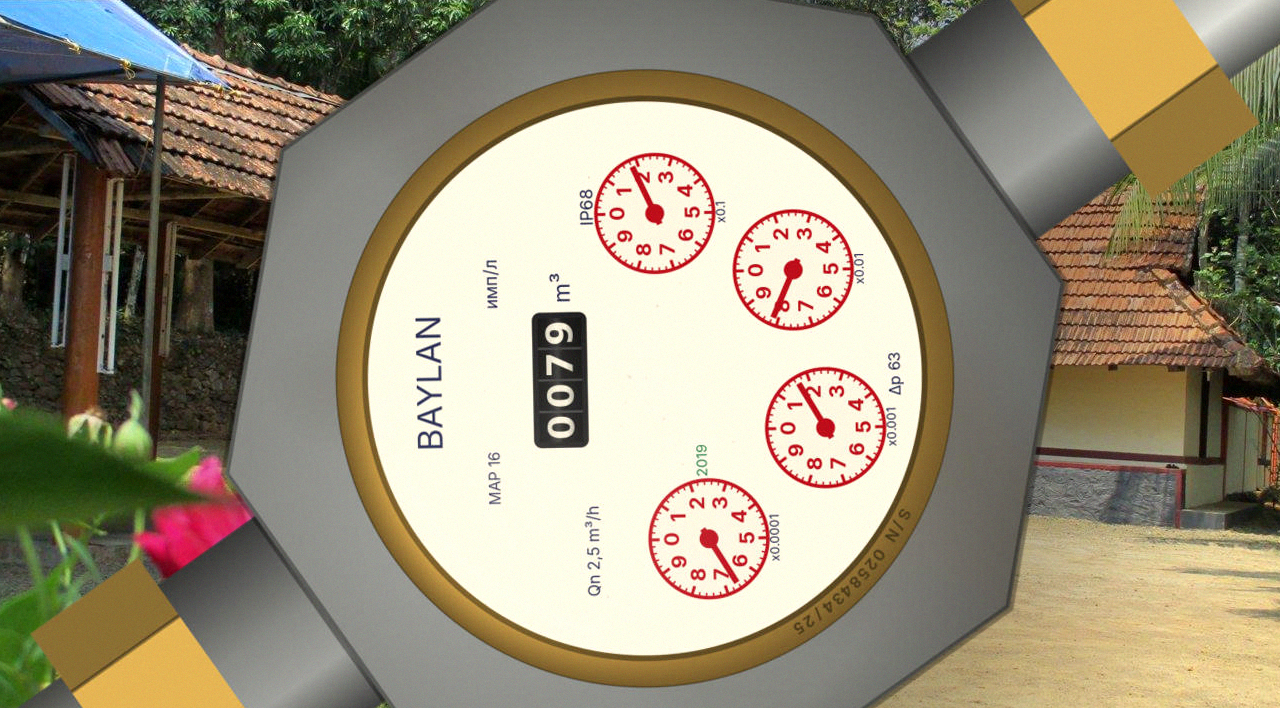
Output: 79.1816 m³
